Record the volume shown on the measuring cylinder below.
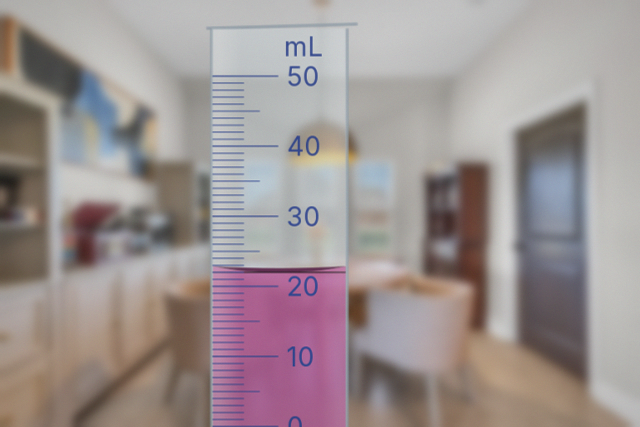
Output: 22 mL
